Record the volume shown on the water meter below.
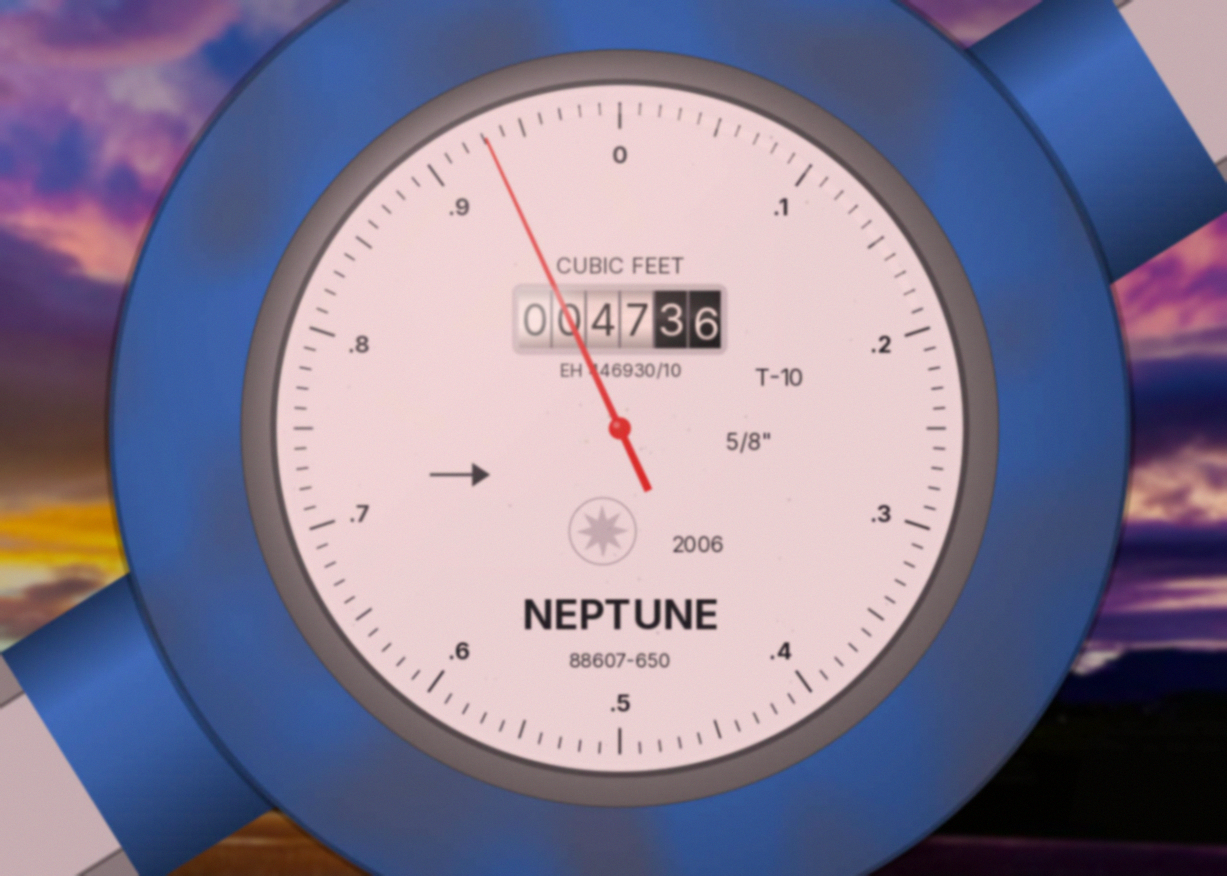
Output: 4735.93 ft³
